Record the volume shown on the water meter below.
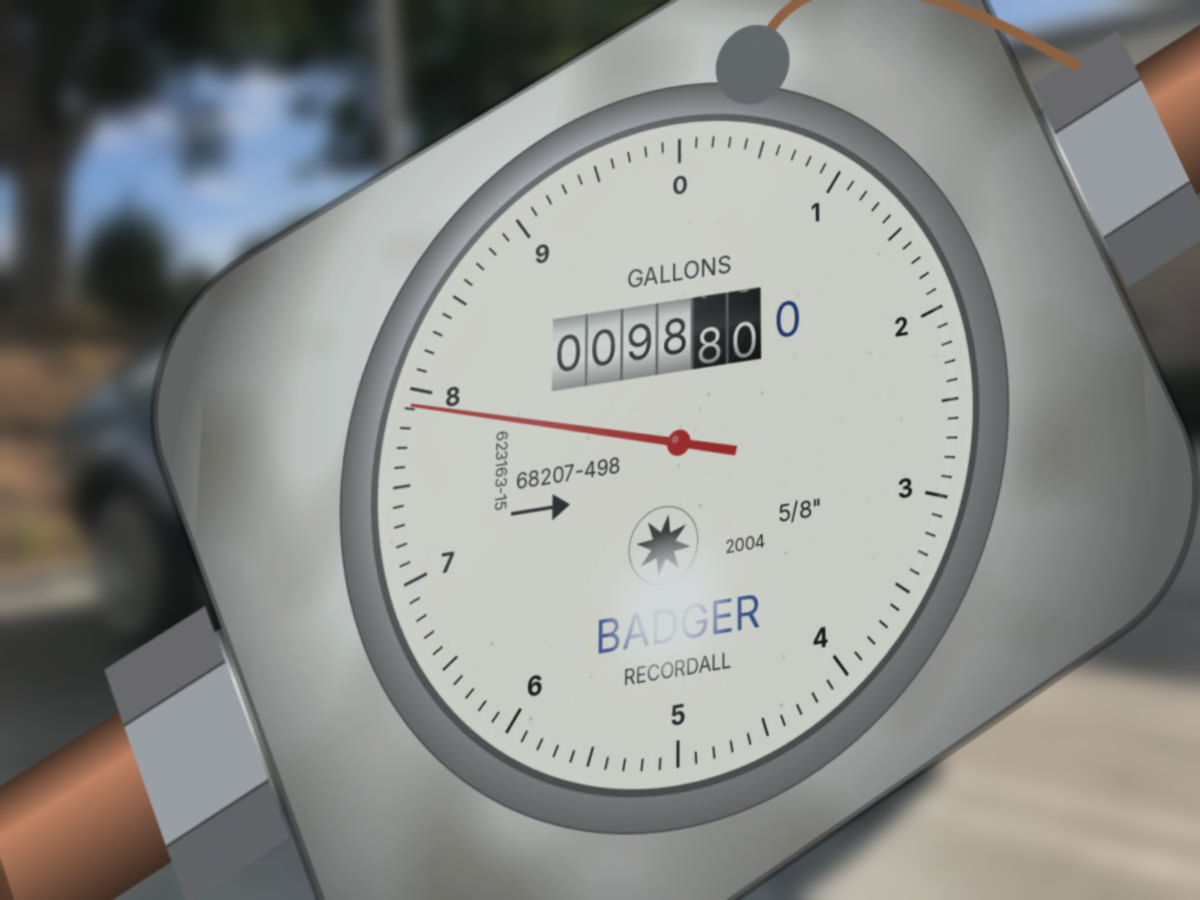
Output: 98797.9 gal
